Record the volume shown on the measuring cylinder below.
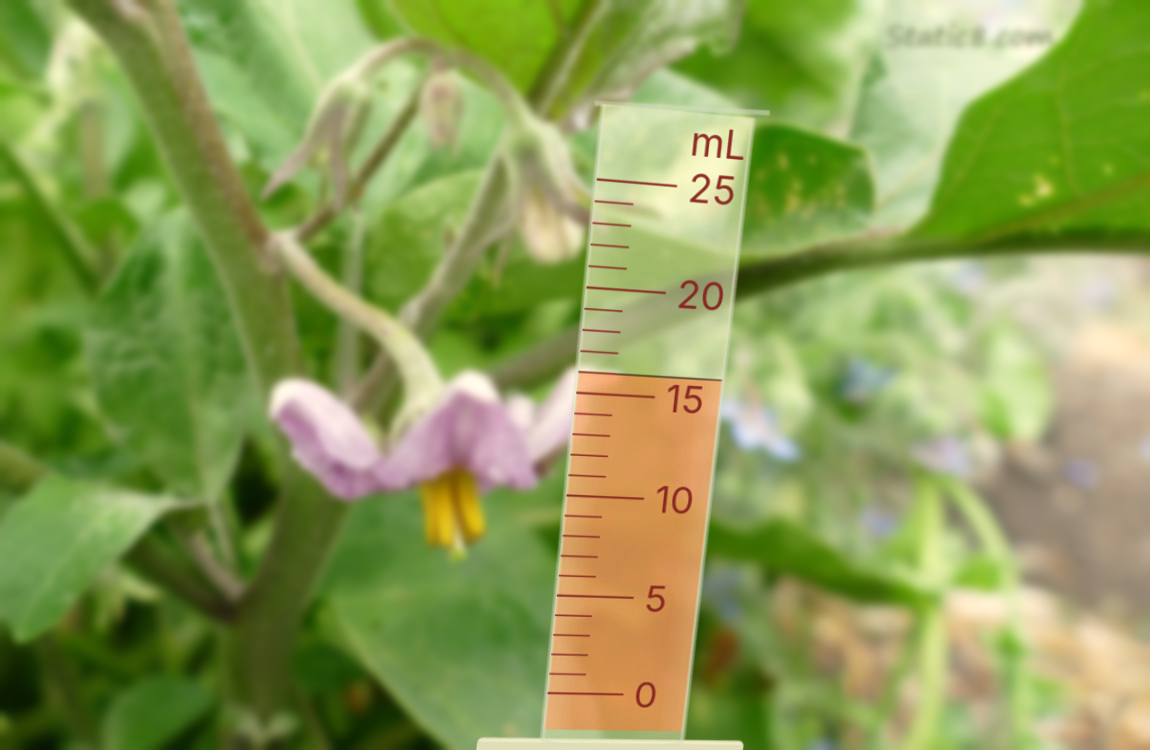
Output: 16 mL
